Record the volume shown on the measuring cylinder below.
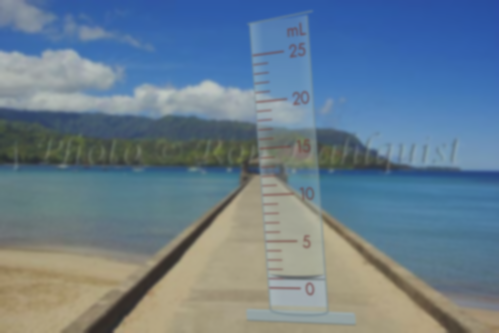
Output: 1 mL
